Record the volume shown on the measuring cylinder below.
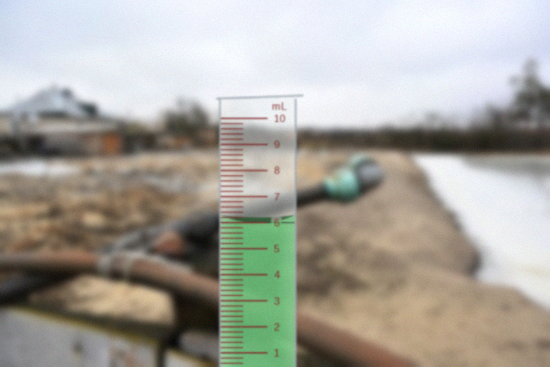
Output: 6 mL
